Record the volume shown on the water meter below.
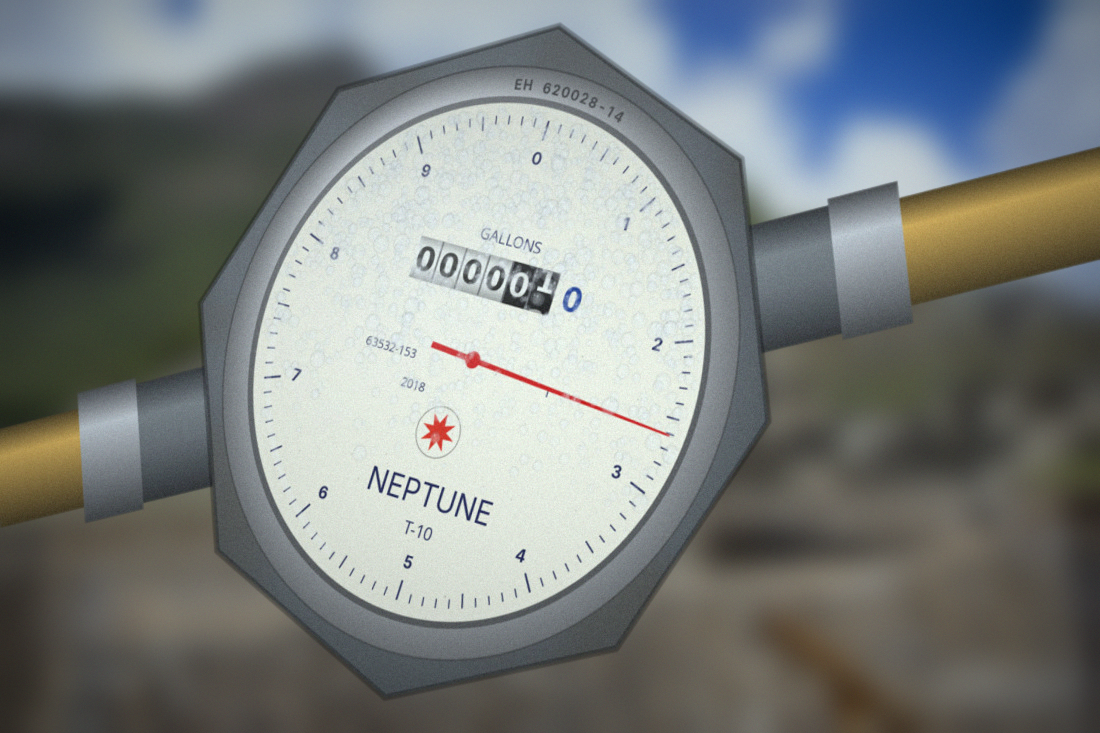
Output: 12.6 gal
